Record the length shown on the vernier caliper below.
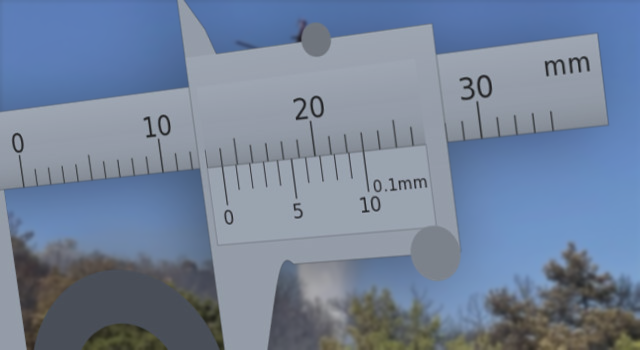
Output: 14.0 mm
